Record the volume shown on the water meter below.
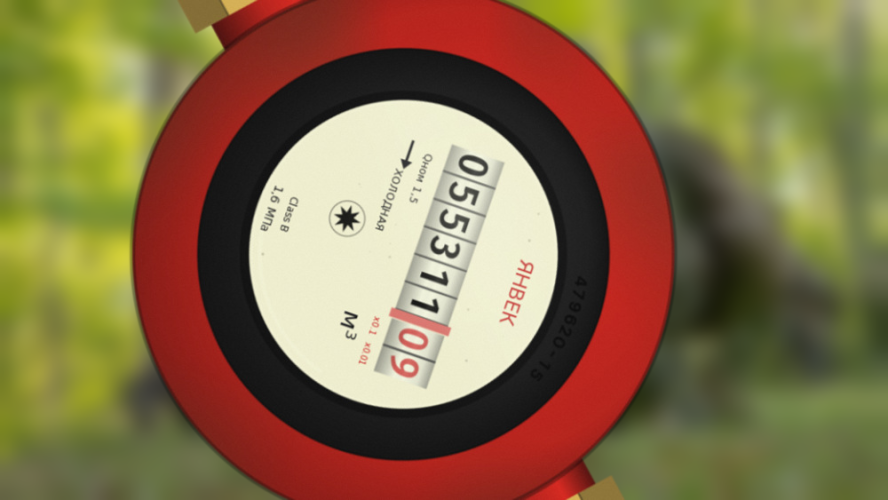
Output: 55311.09 m³
